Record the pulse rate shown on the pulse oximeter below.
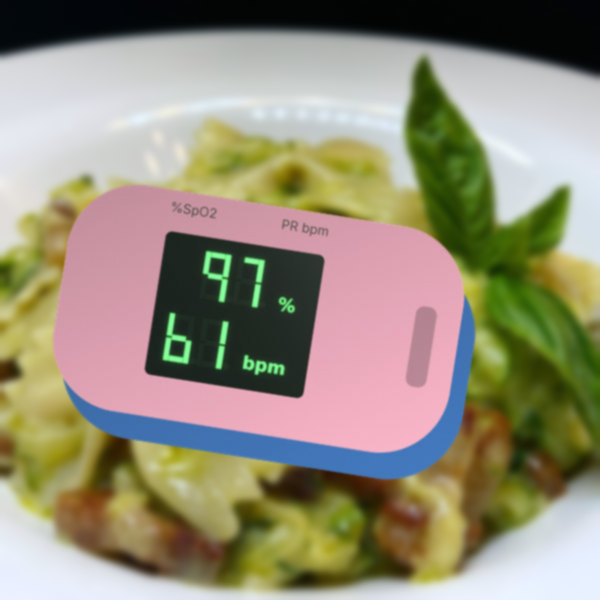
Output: 61 bpm
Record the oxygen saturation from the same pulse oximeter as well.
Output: 97 %
